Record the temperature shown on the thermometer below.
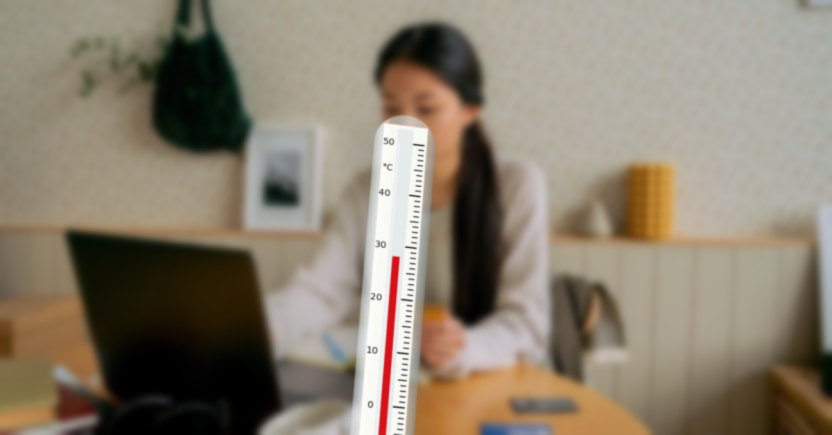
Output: 28 °C
